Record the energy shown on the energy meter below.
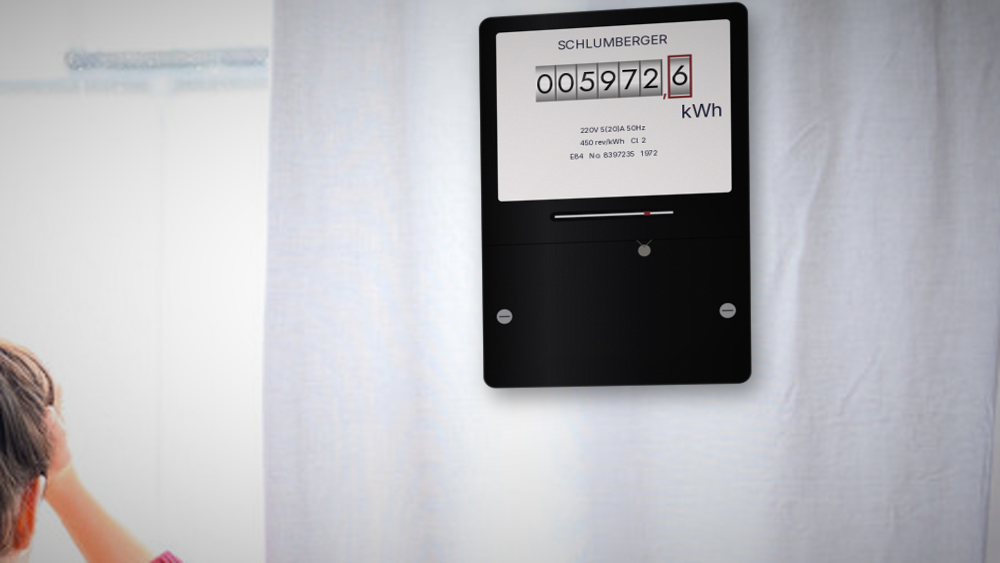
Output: 5972.6 kWh
